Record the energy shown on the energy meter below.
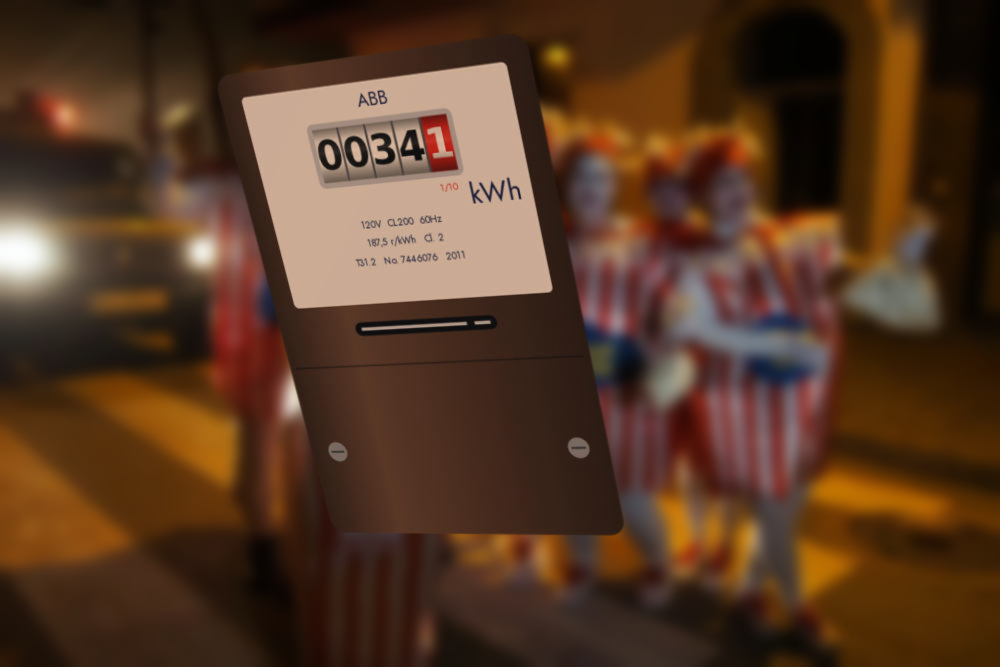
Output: 34.1 kWh
